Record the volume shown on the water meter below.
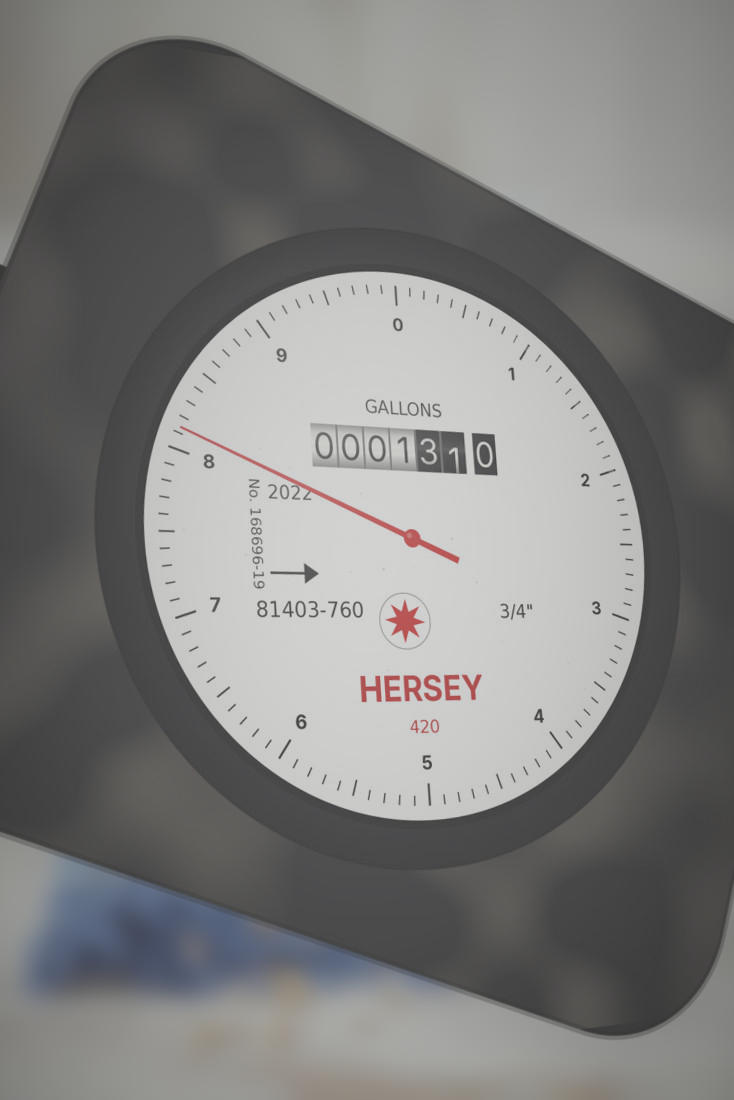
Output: 1308.1 gal
